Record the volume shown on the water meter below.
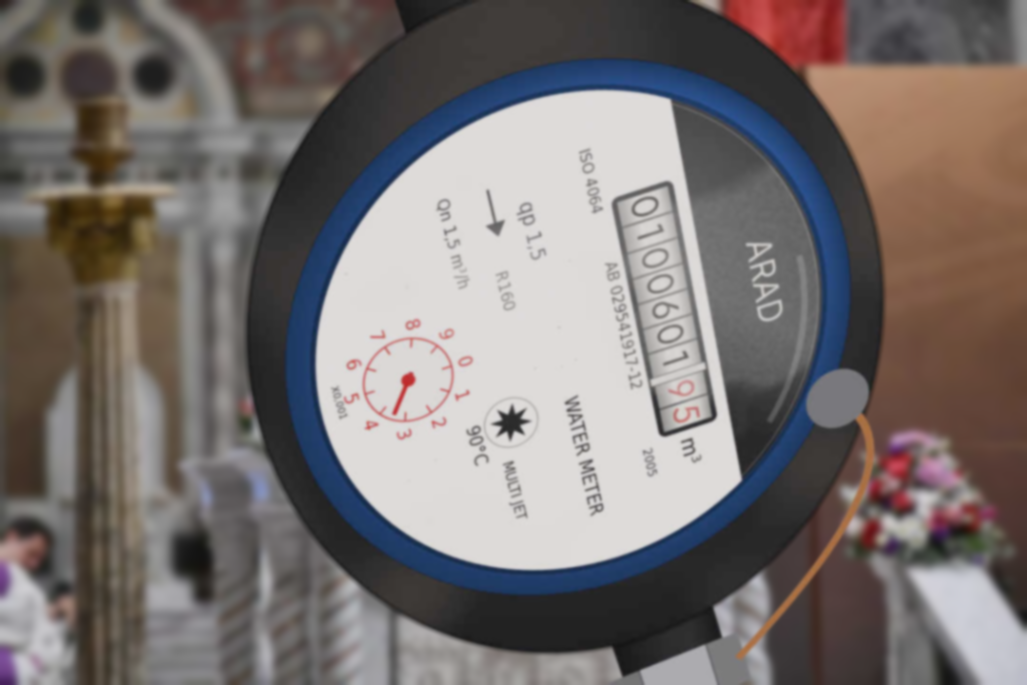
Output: 100601.953 m³
